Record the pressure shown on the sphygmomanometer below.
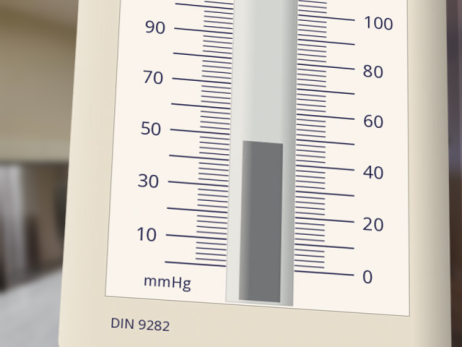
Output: 48 mmHg
